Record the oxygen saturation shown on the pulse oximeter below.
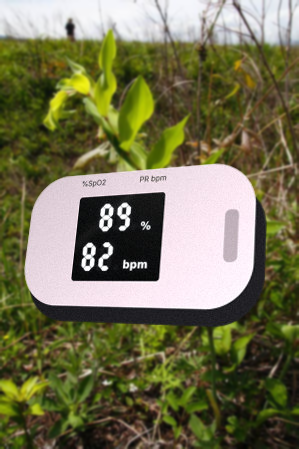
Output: 89 %
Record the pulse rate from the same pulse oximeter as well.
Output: 82 bpm
